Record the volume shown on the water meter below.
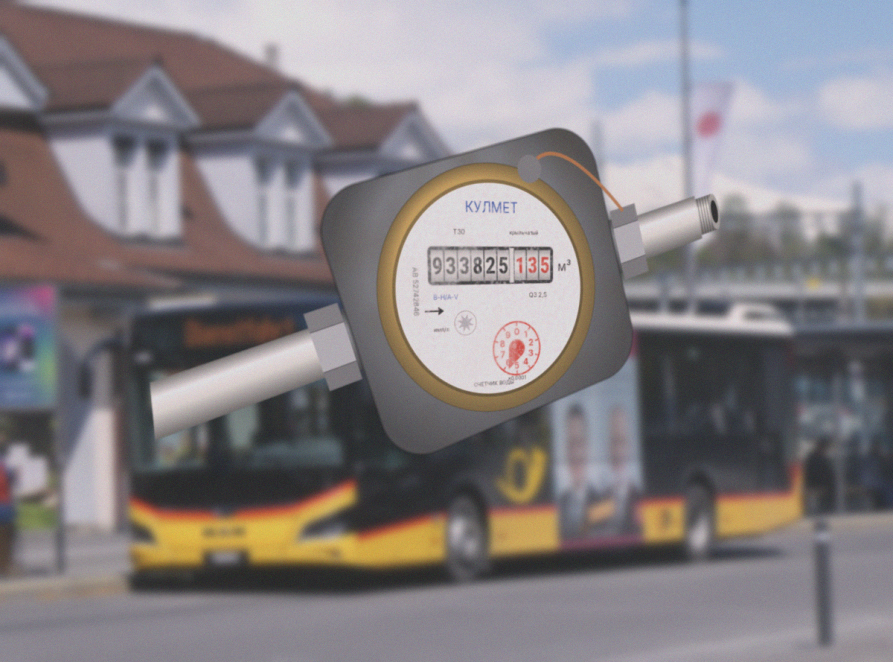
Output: 933825.1355 m³
